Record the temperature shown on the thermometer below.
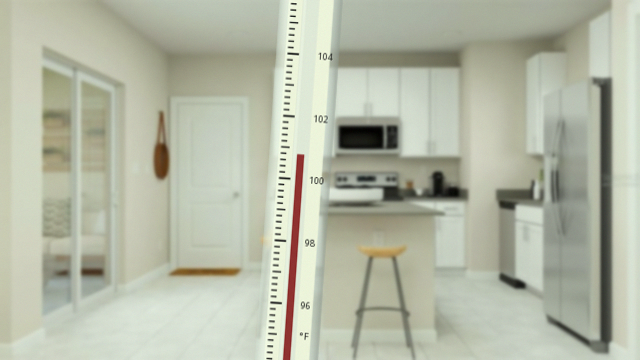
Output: 100.8 °F
